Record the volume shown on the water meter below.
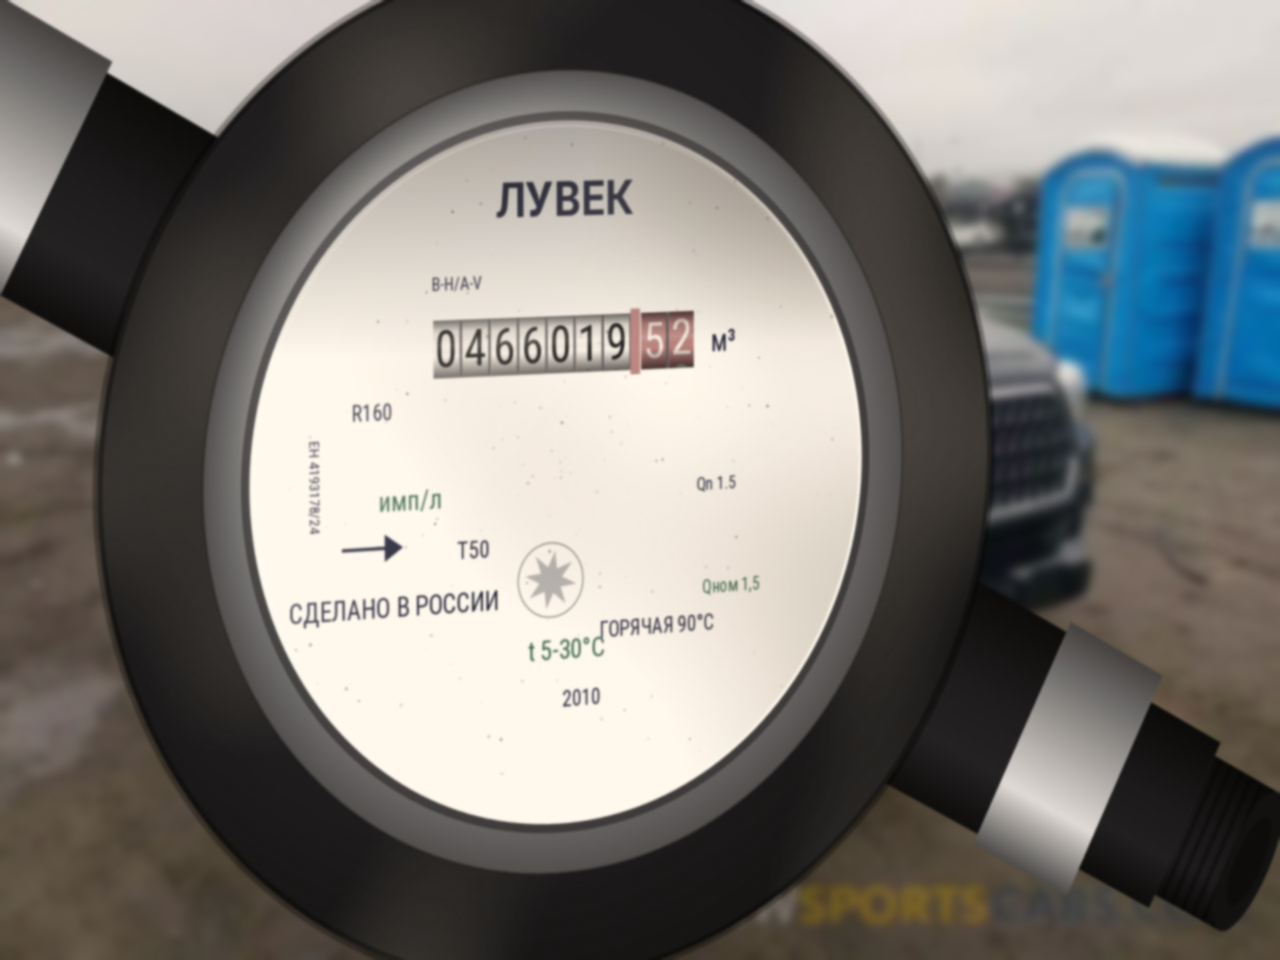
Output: 466019.52 m³
